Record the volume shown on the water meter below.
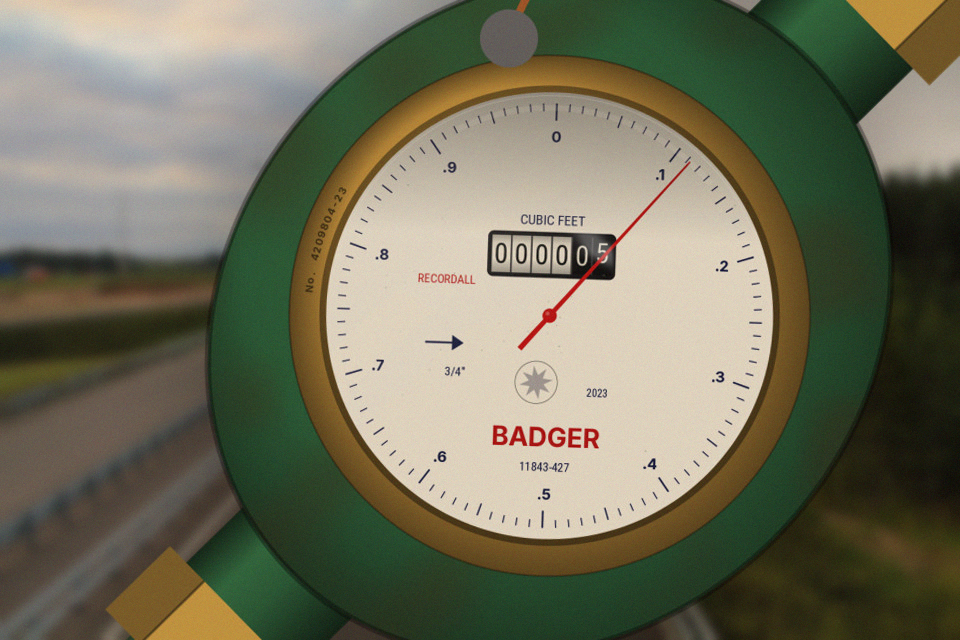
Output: 5.11 ft³
